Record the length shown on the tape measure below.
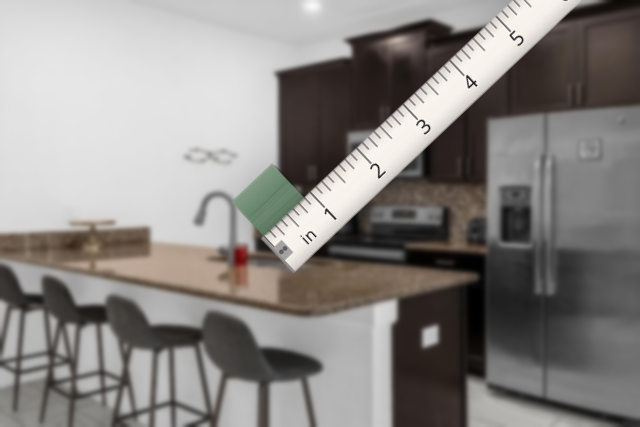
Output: 0.875 in
